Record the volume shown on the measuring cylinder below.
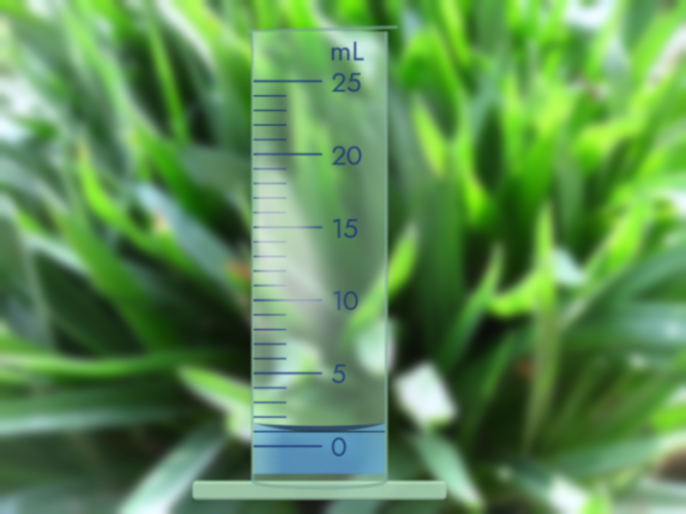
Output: 1 mL
